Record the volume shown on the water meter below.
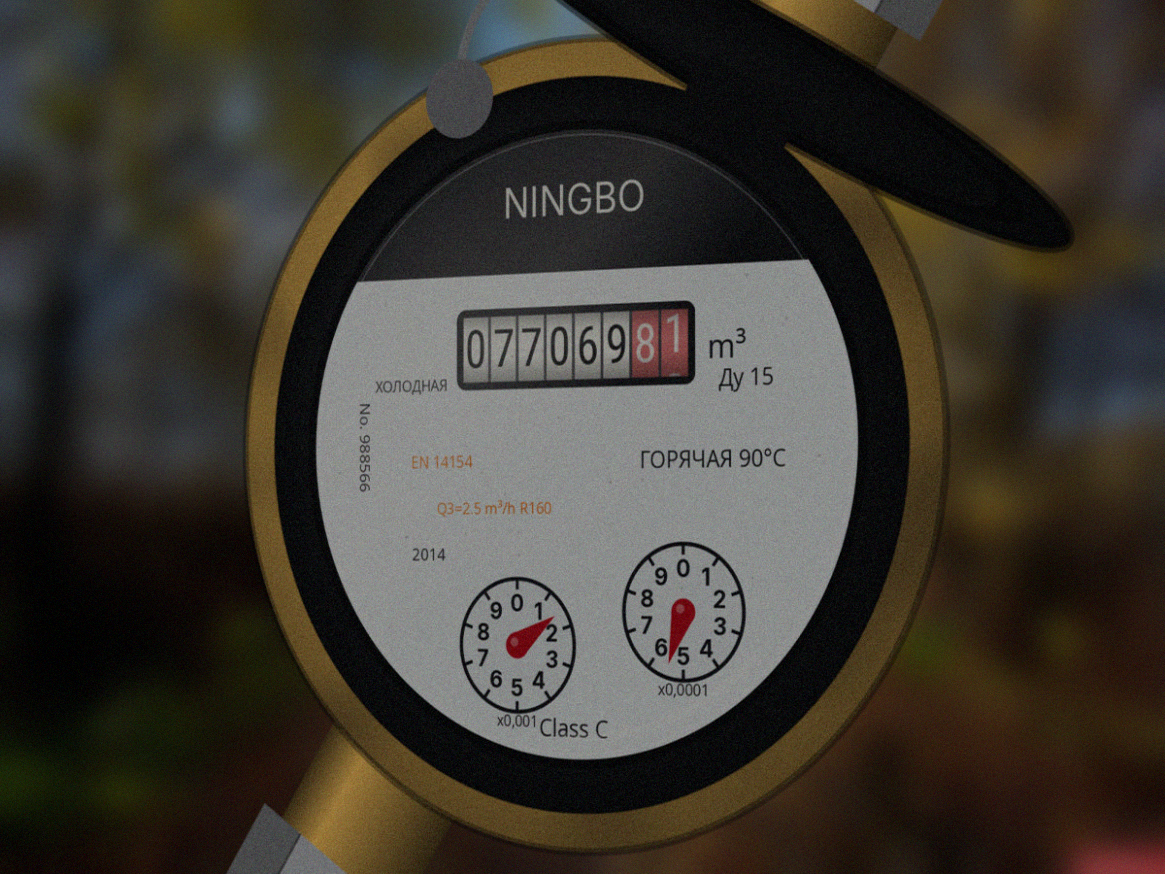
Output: 77069.8115 m³
